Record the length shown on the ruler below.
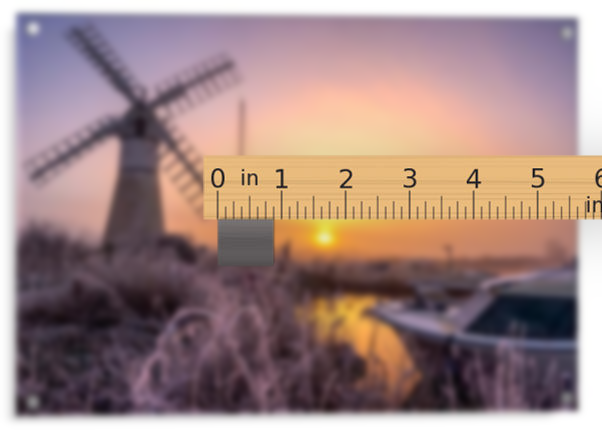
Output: 0.875 in
